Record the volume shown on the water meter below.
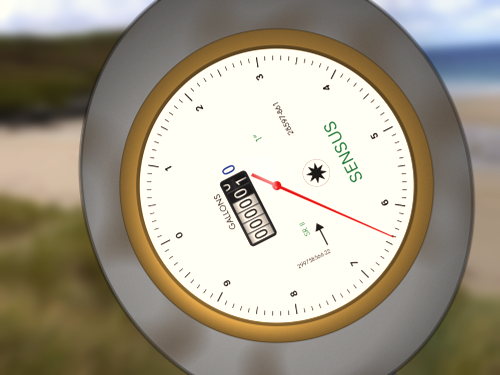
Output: 6.4 gal
